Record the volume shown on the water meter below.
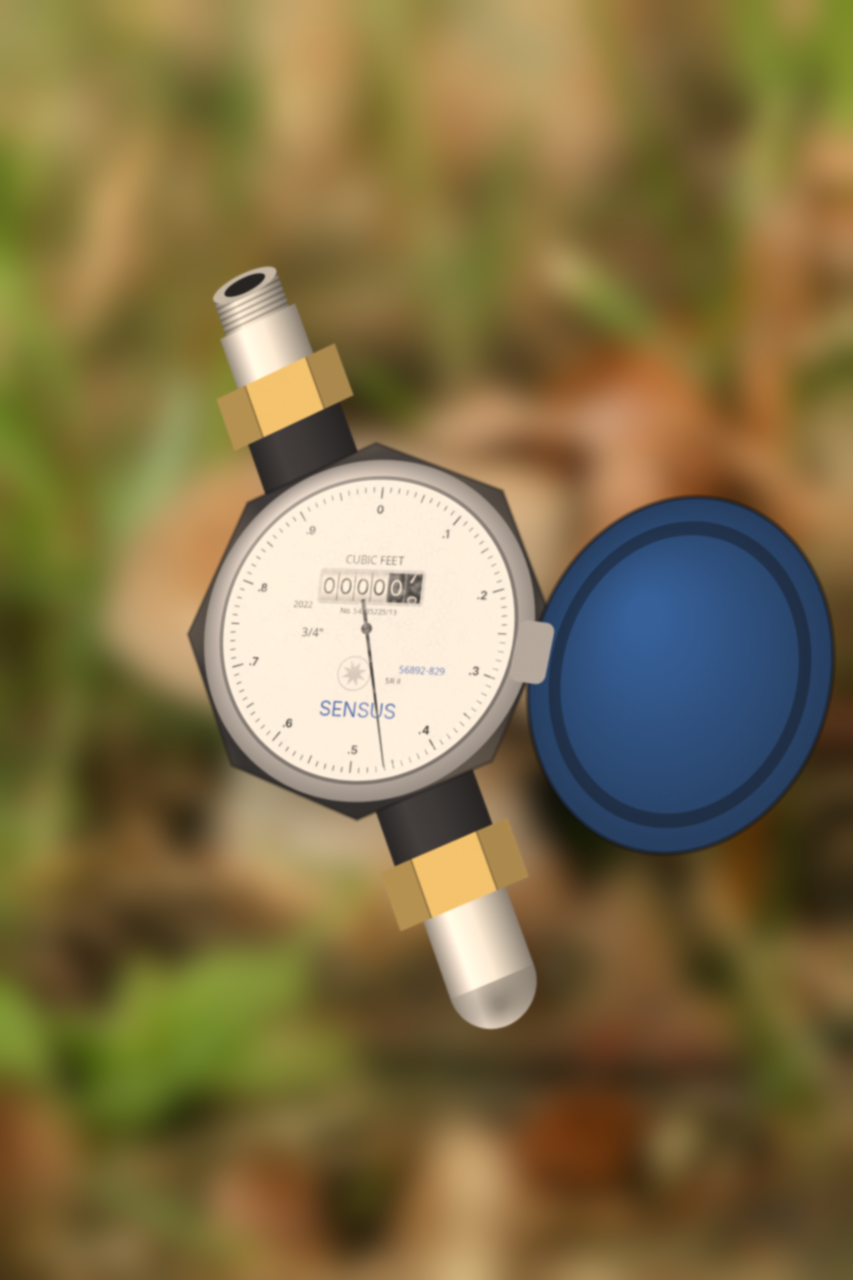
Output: 7.46 ft³
